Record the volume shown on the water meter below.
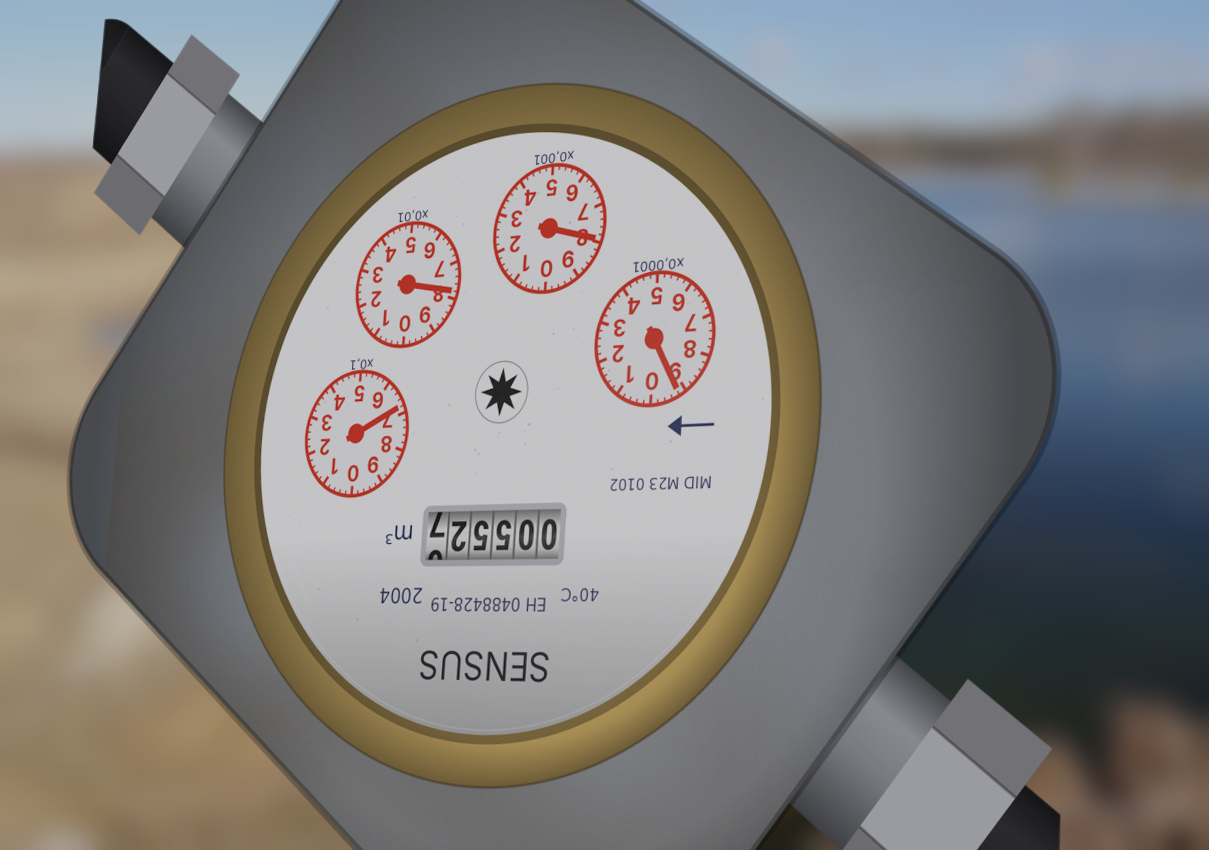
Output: 5526.6779 m³
